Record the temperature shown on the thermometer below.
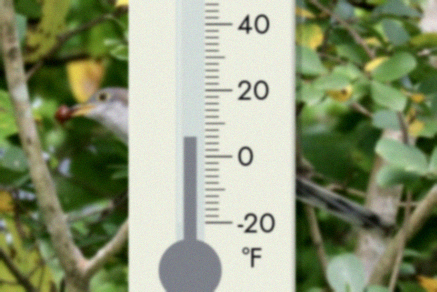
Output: 6 °F
